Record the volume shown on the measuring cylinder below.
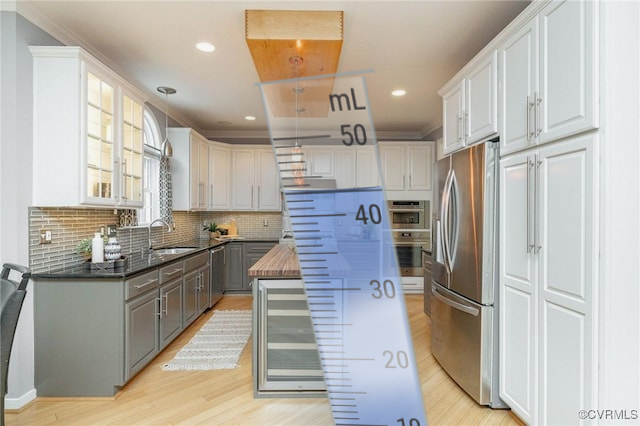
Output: 43 mL
